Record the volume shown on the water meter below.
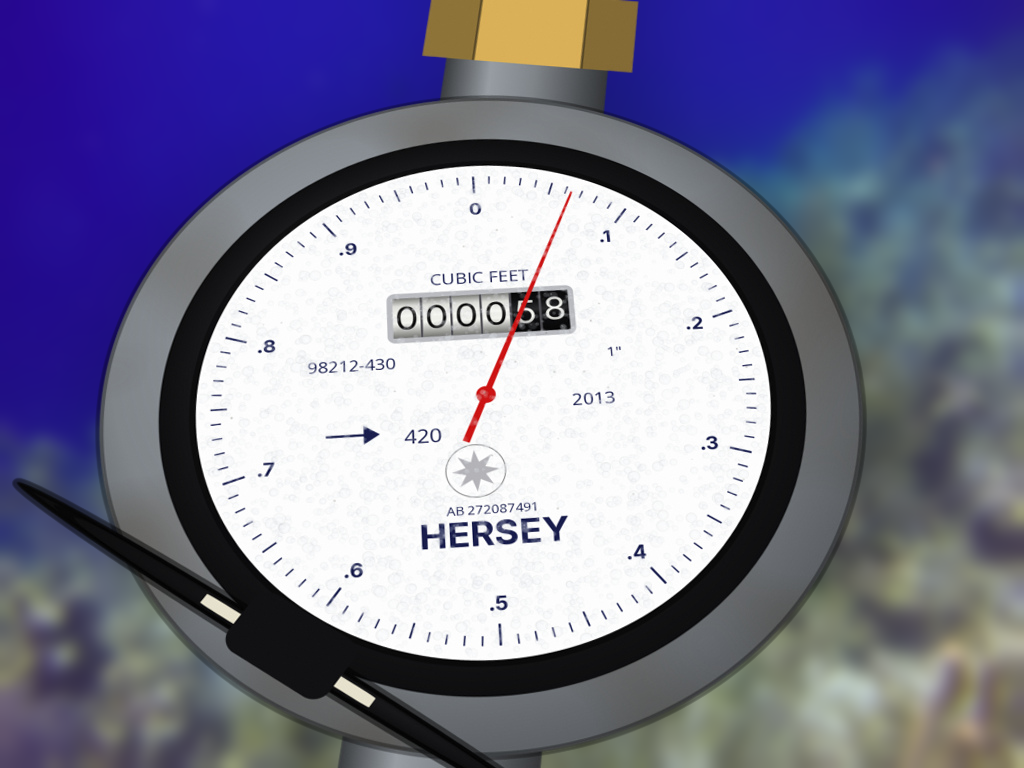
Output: 58.06 ft³
